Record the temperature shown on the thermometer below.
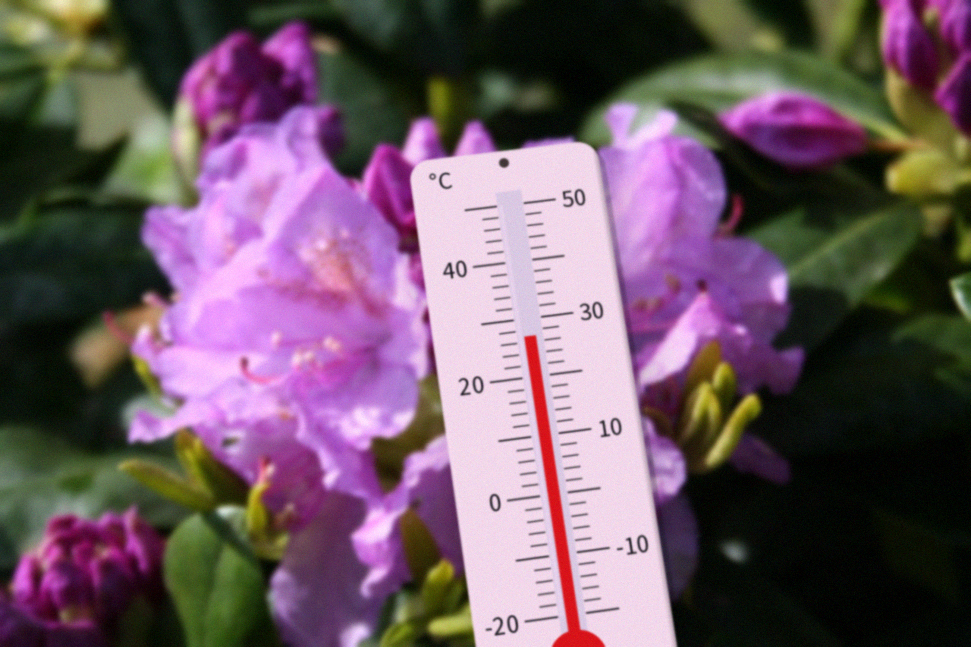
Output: 27 °C
